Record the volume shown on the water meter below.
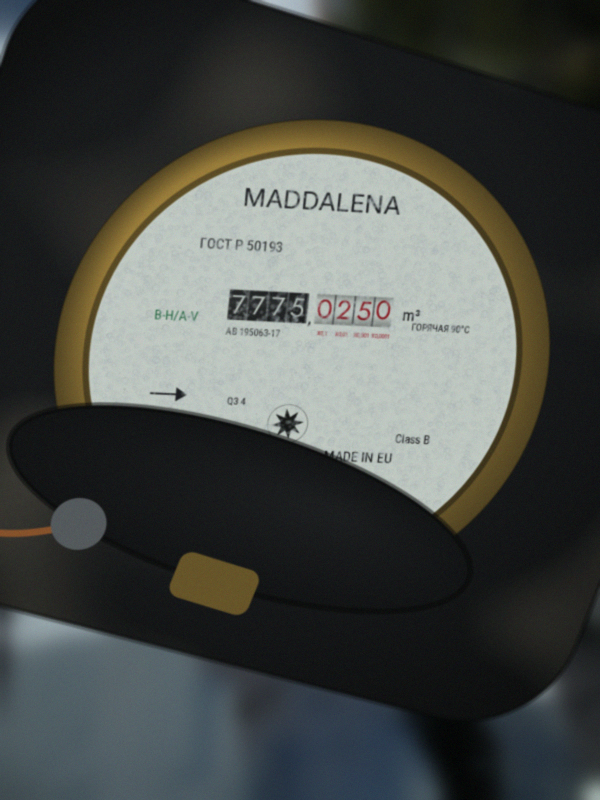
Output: 7775.0250 m³
